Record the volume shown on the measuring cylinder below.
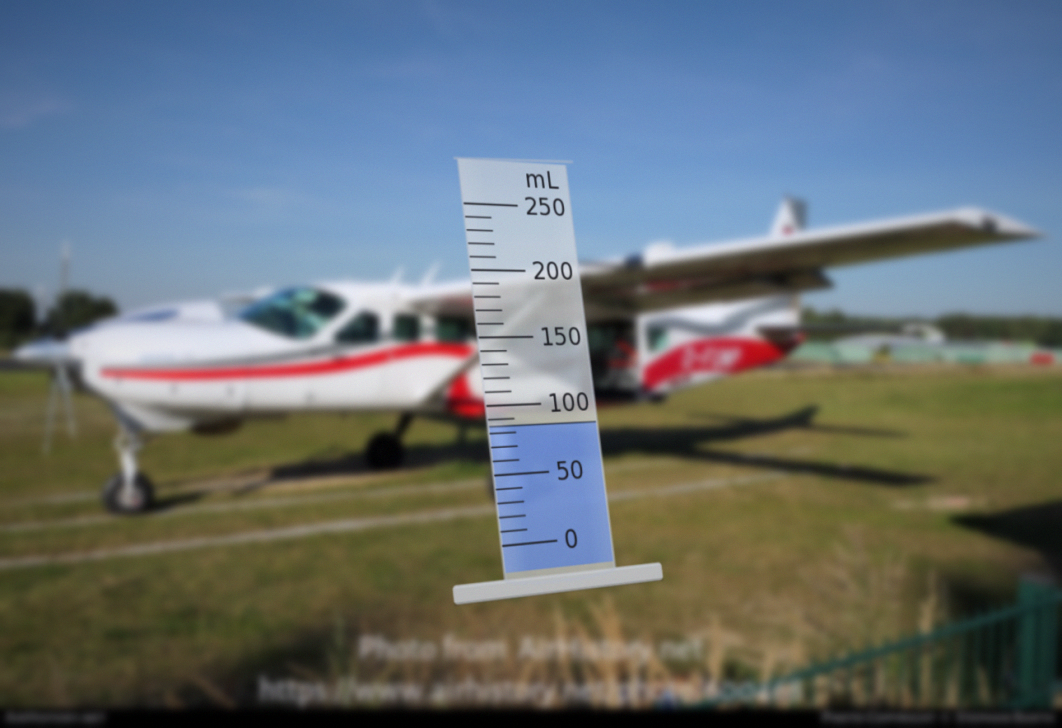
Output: 85 mL
